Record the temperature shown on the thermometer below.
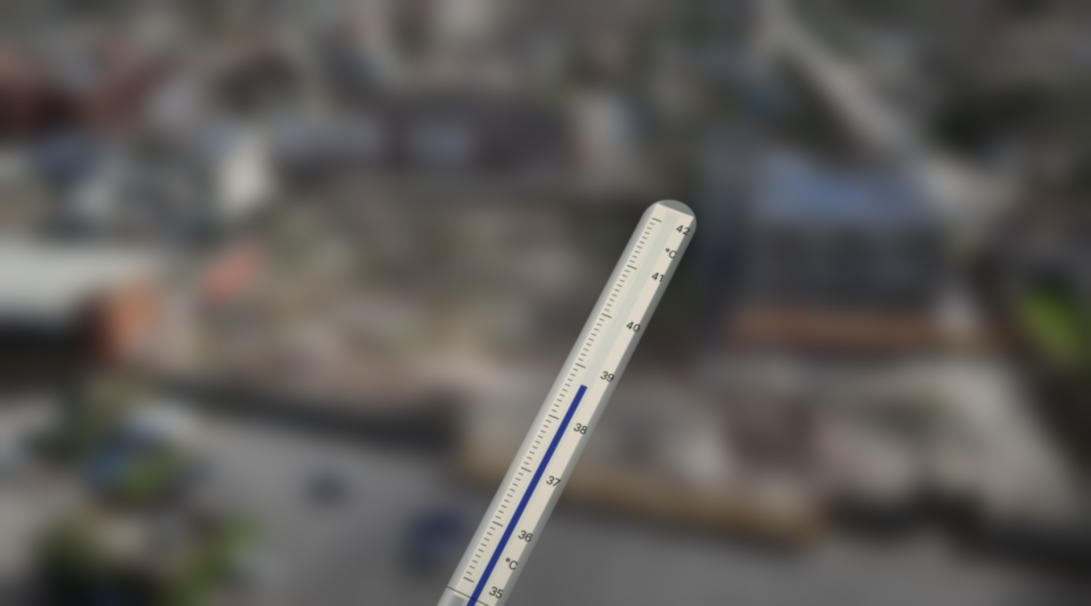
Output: 38.7 °C
